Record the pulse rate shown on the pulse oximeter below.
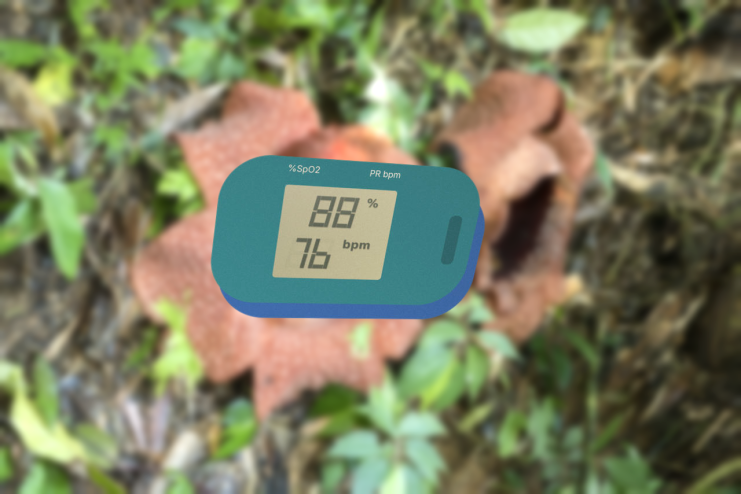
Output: 76 bpm
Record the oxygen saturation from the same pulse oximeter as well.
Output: 88 %
